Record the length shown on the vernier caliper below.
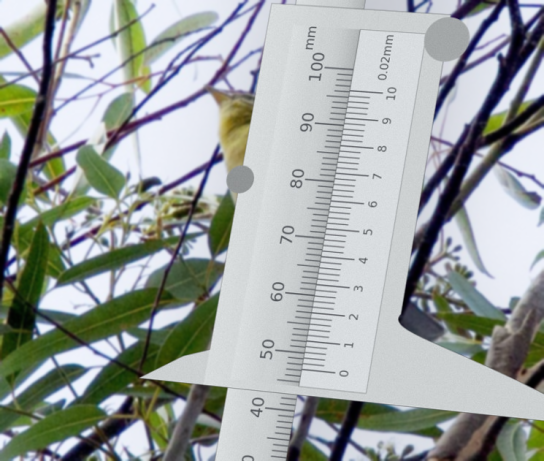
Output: 47.2 mm
